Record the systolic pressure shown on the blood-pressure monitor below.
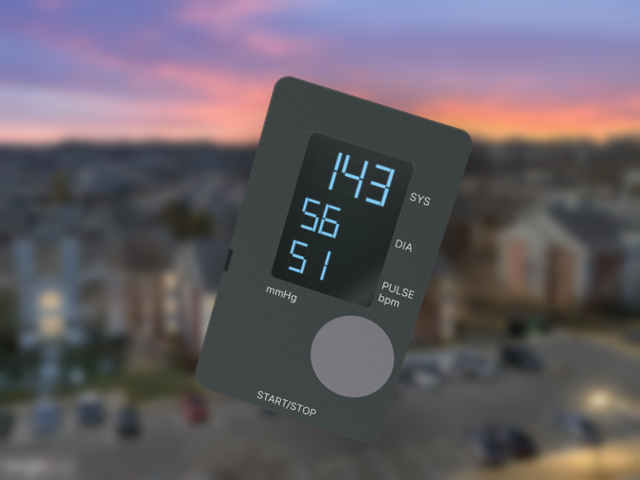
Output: 143 mmHg
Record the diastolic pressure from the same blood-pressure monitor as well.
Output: 56 mmHg
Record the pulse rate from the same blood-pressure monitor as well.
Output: 51 bpm
